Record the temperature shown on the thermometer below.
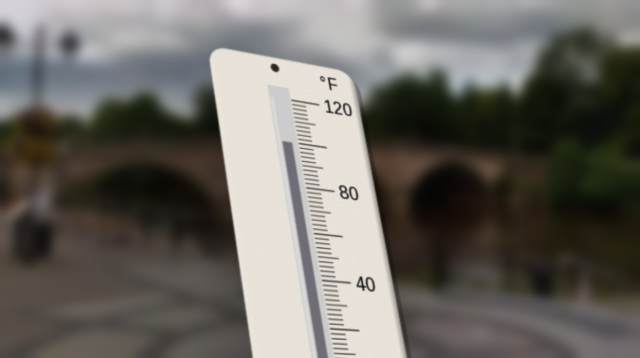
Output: 100 °F
